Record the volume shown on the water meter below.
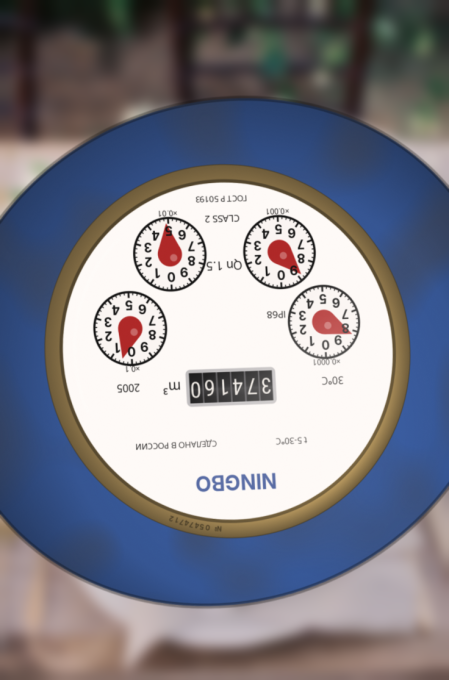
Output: 374160.0488 m³
